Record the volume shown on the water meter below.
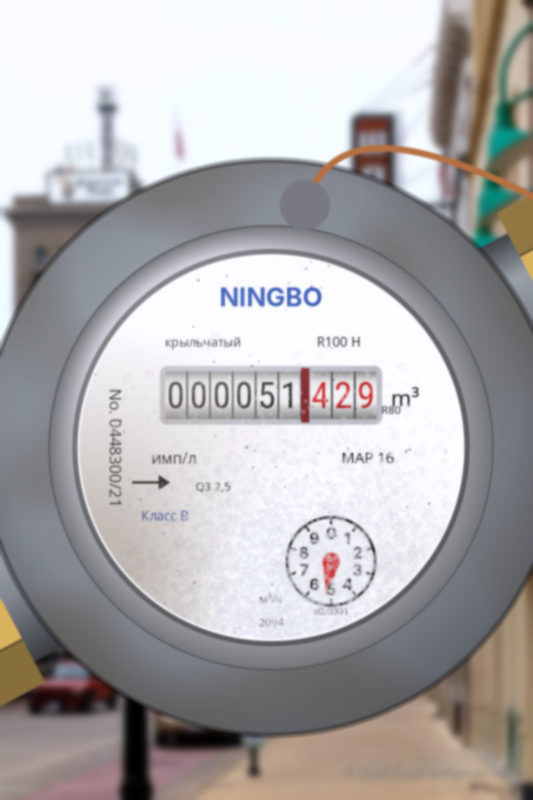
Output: 51.4295 m³
